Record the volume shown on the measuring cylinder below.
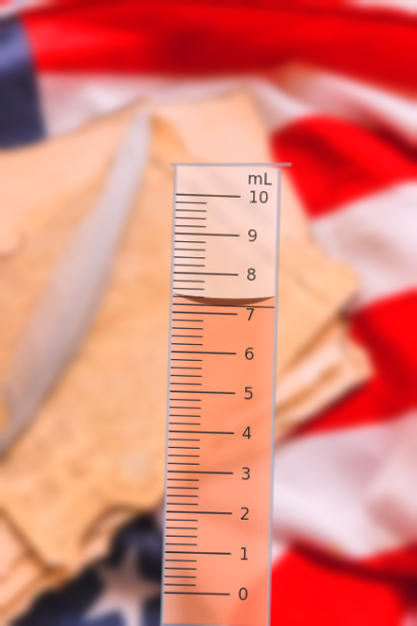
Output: 7.2 mL
